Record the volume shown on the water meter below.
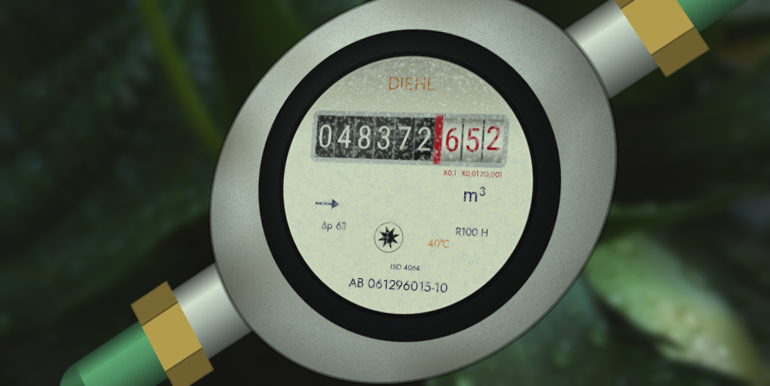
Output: 48372.652 m³
